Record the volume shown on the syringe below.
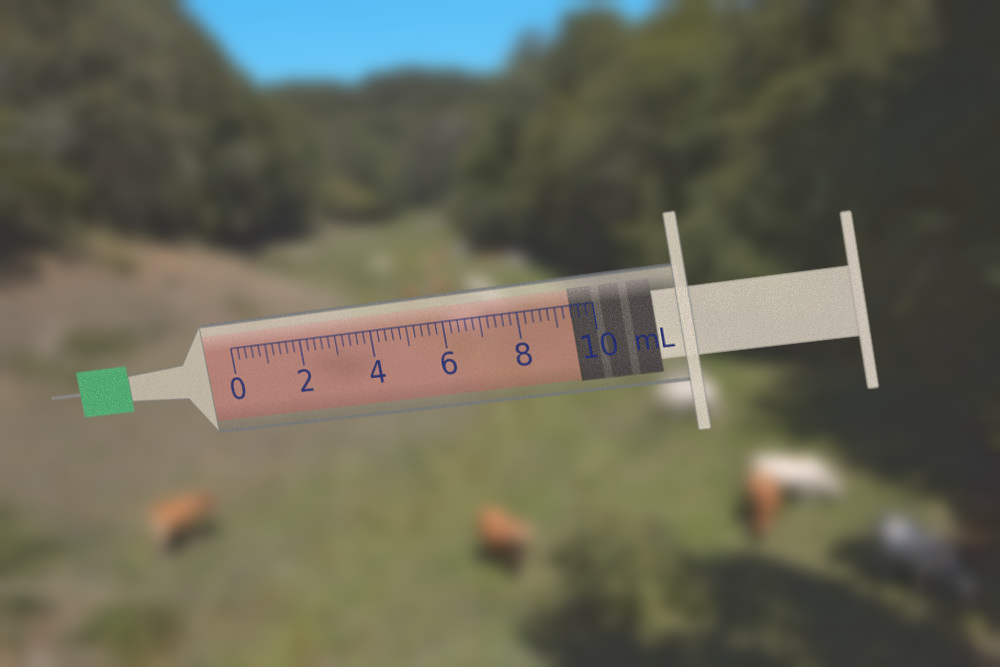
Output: 9.4 mL
